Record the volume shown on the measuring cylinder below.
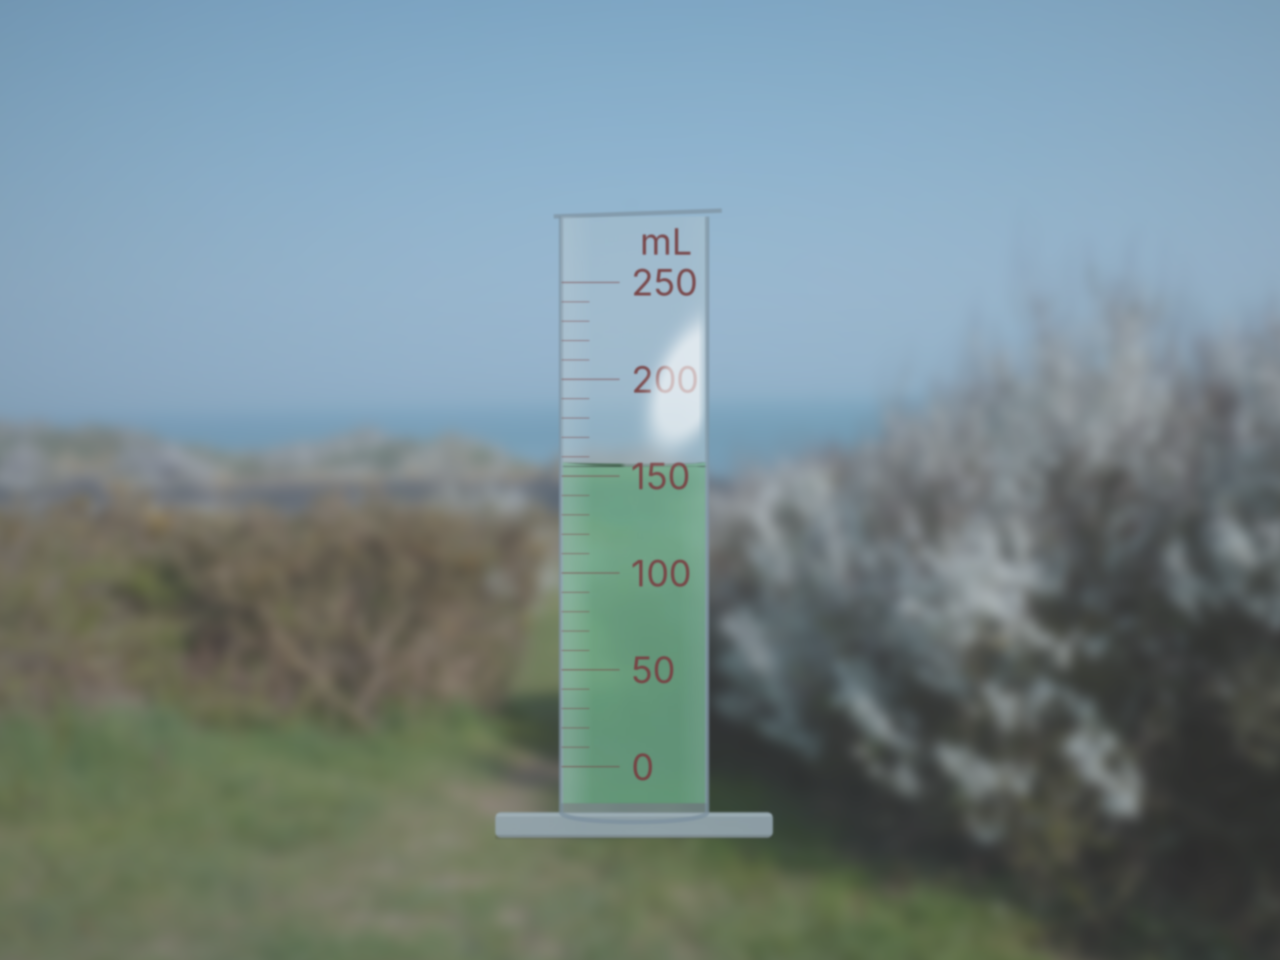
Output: 155 mL
